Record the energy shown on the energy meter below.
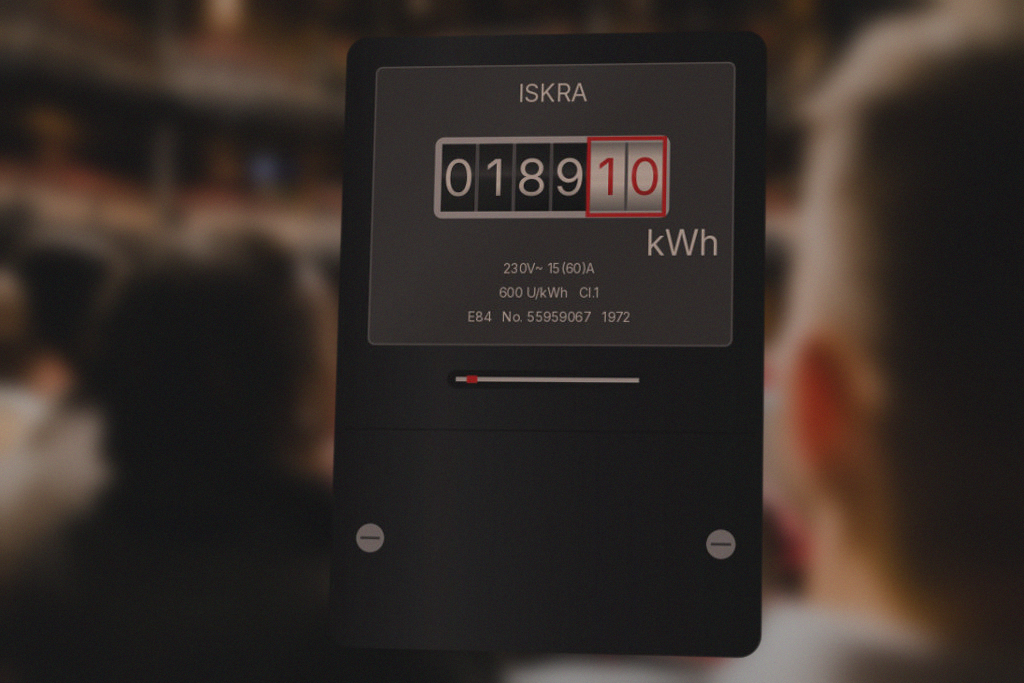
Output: 189.10 kWh
